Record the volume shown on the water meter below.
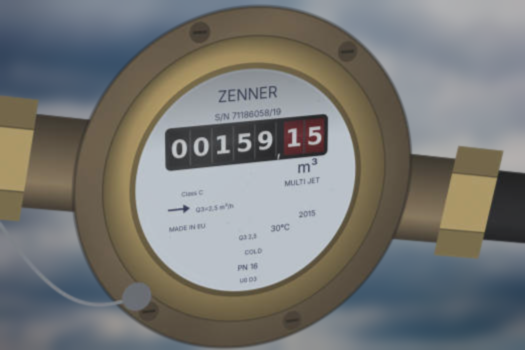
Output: 159.15 m³
